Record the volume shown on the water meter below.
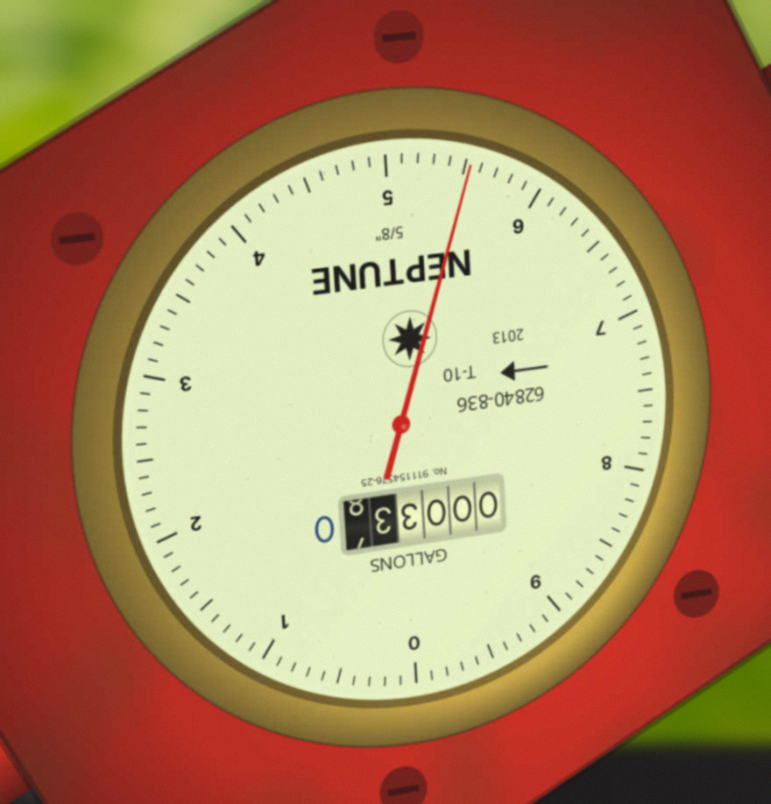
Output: 3375.5 gal
